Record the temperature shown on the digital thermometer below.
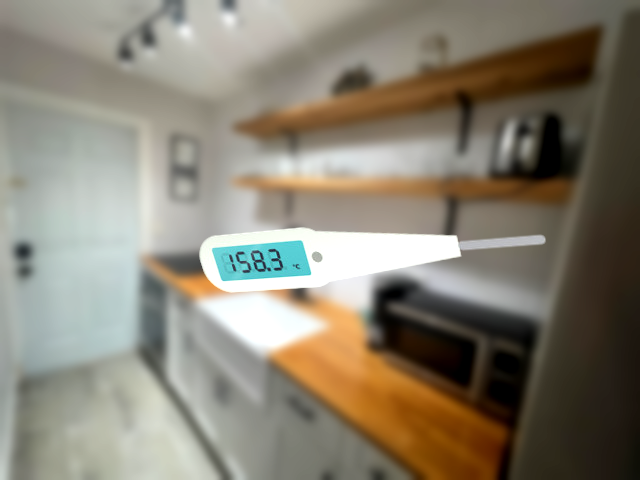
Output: 158.3 °C
